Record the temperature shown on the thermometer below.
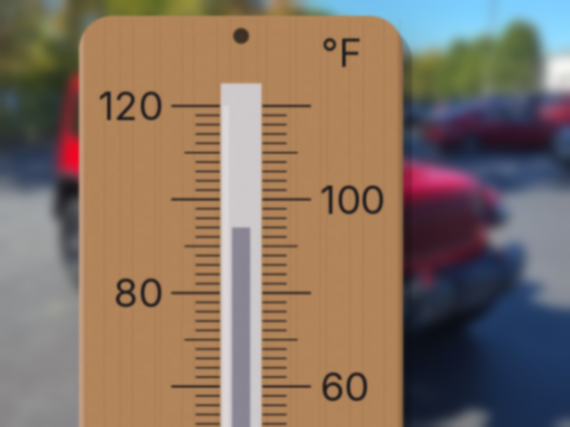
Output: 94 °F
